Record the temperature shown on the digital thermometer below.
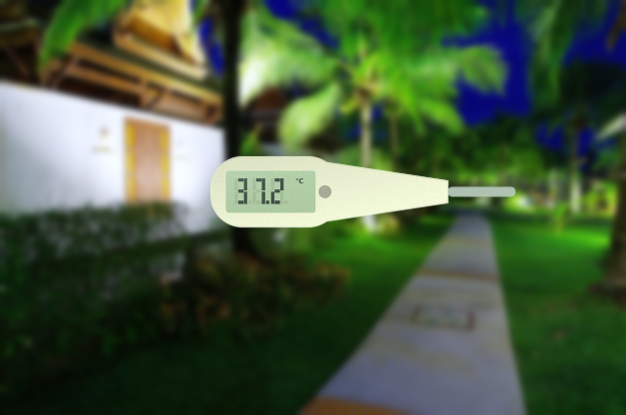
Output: 37.2 °C
